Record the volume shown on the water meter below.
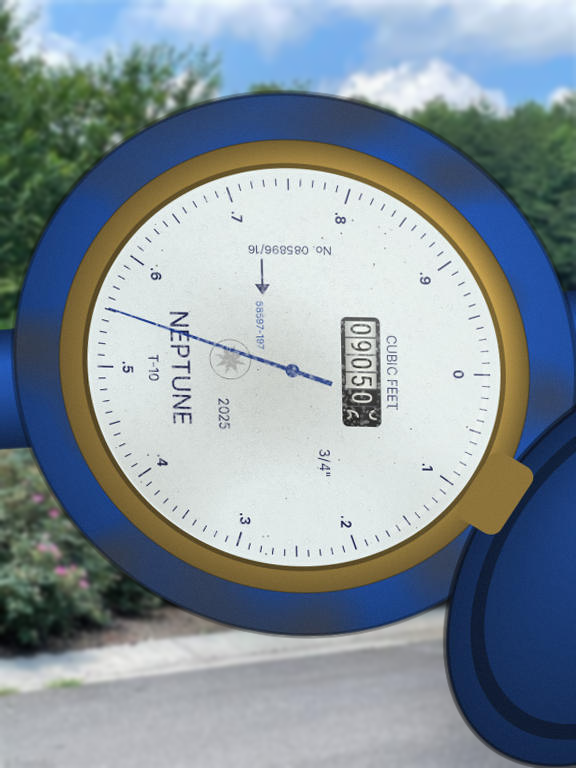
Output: 90505.55 ft³
